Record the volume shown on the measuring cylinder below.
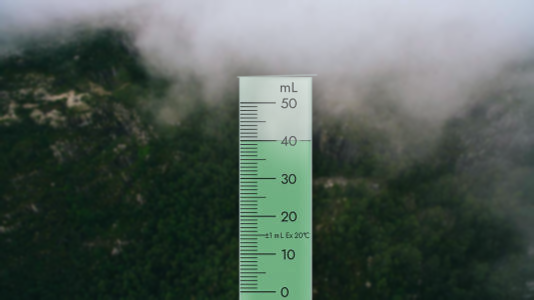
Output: 40 mL
